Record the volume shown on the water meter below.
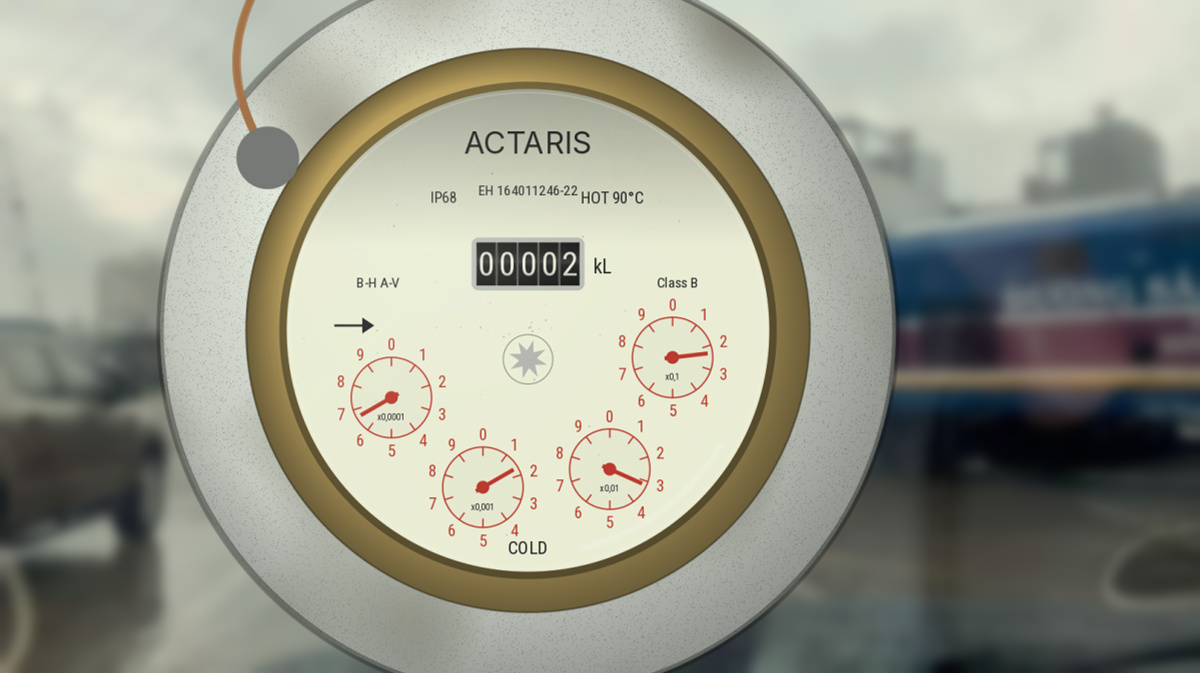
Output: 2.2316 kL
